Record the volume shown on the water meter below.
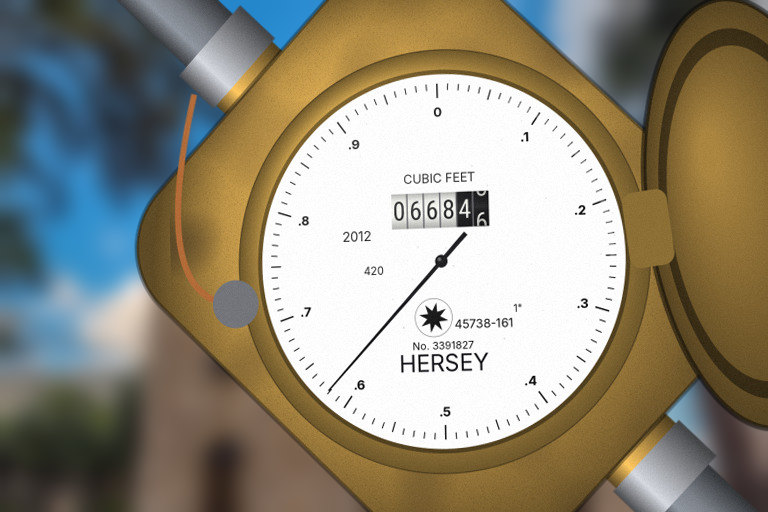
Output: 66845.62 ft³
